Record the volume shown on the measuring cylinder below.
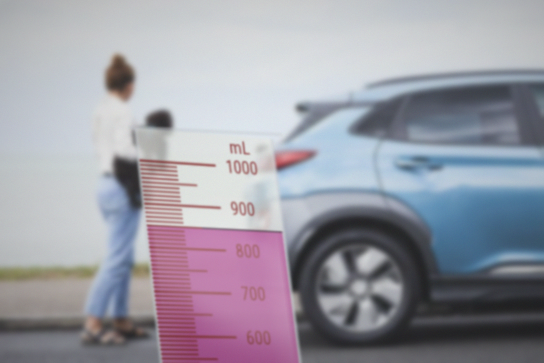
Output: 850 mL
